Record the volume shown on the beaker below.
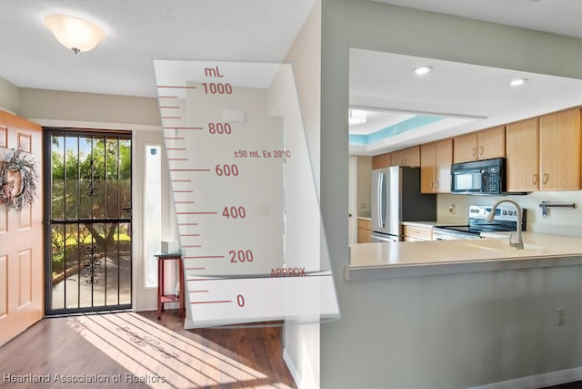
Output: 100 mL
